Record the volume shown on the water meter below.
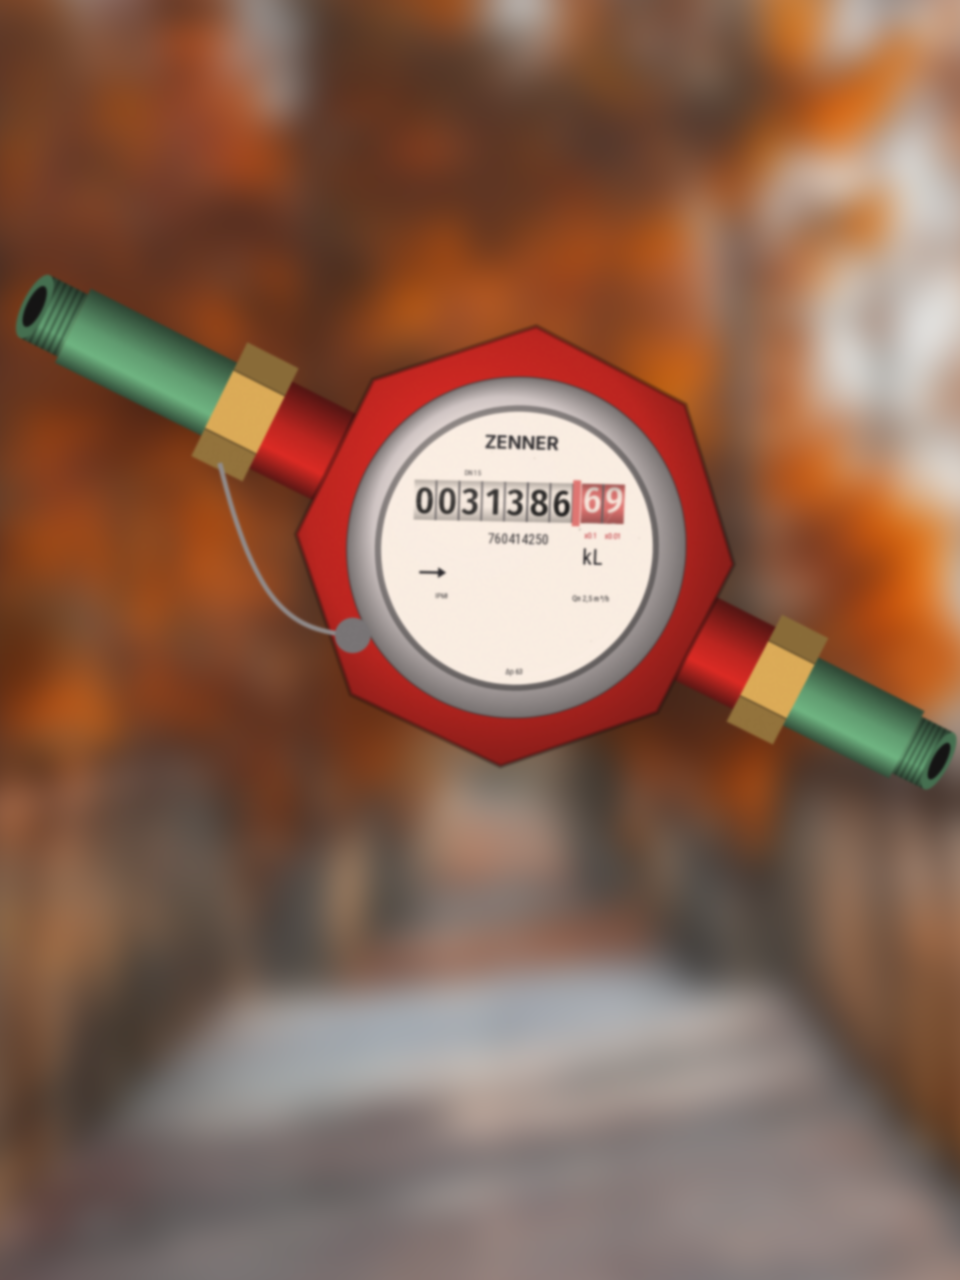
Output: 31386.69 kL
